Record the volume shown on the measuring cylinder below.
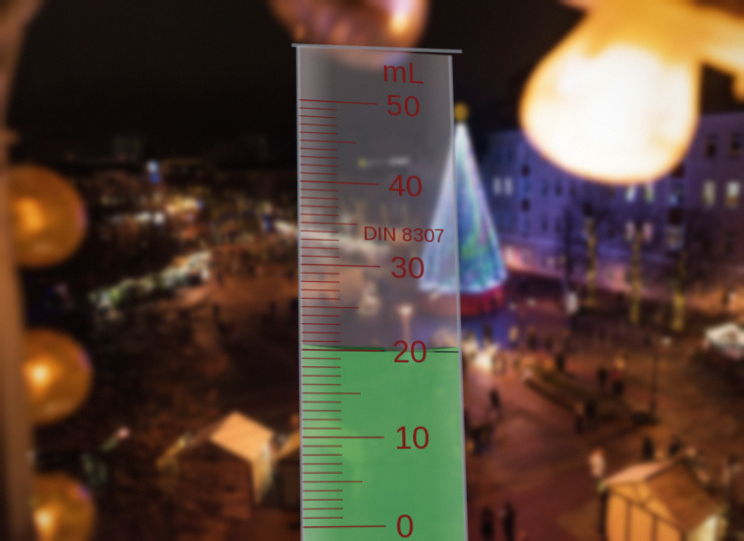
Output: 20 mL
